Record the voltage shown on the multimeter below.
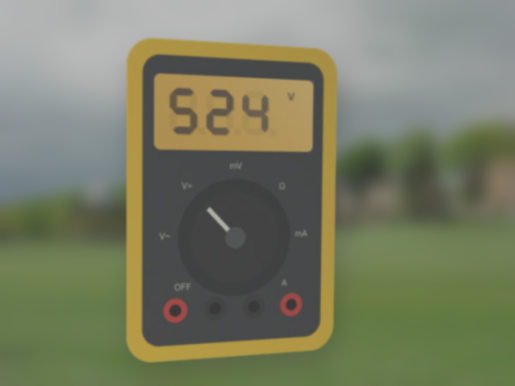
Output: 524 V
